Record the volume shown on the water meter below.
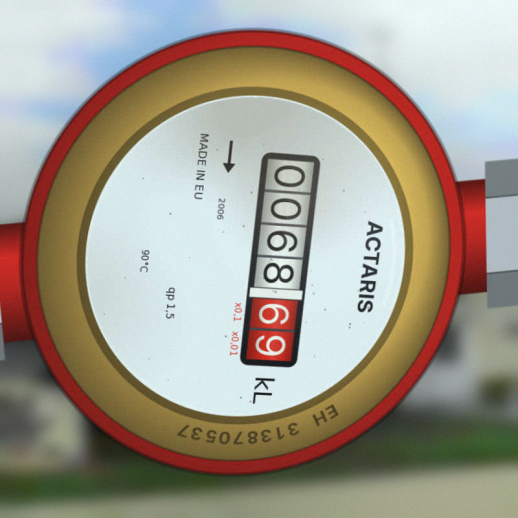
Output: 68.69 kL
